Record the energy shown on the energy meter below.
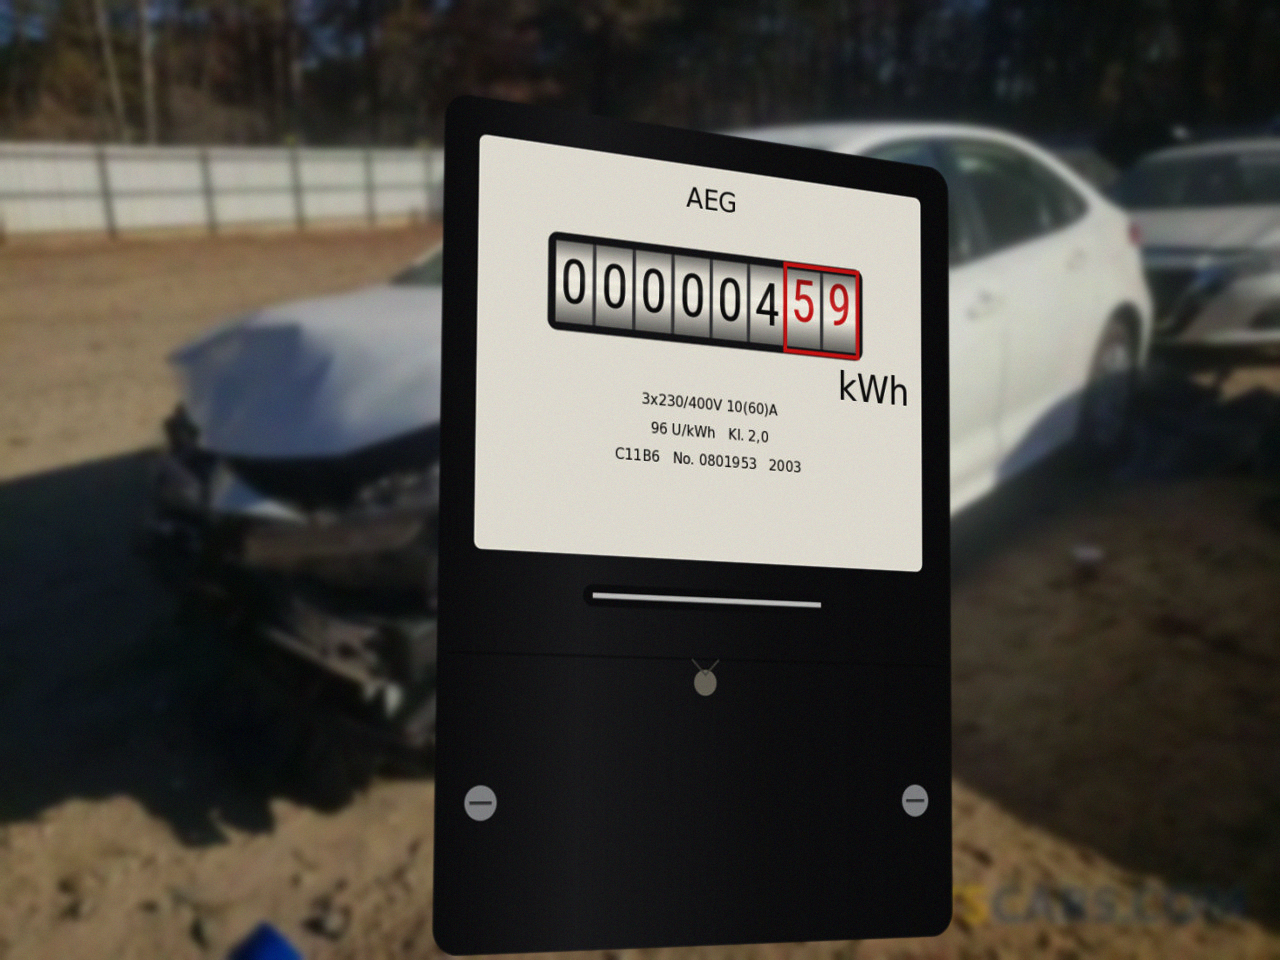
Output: 4.59 kWh
